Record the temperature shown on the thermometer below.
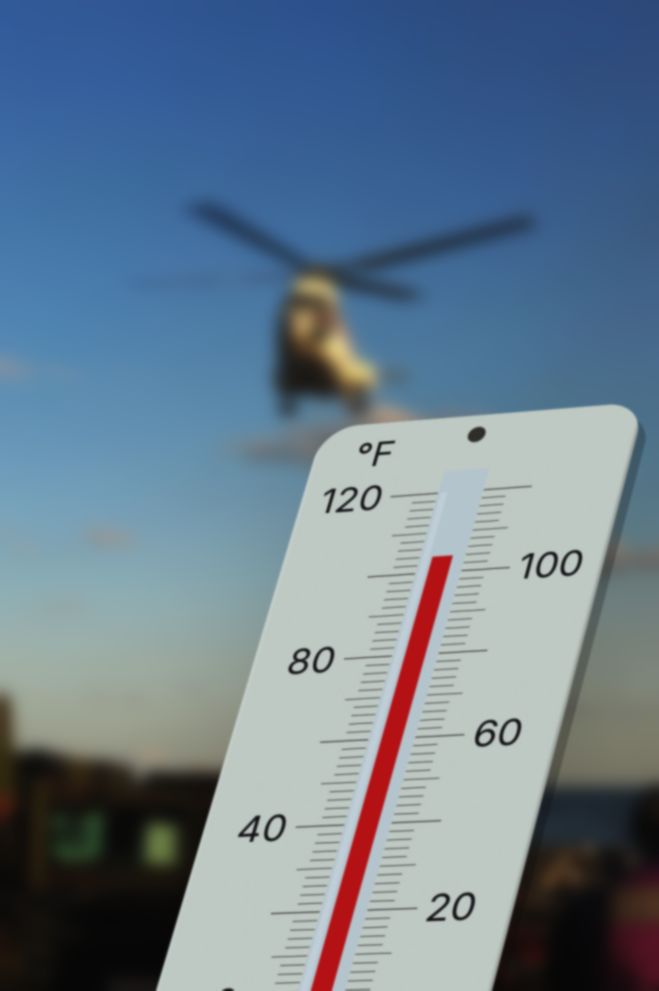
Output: 104 °F
